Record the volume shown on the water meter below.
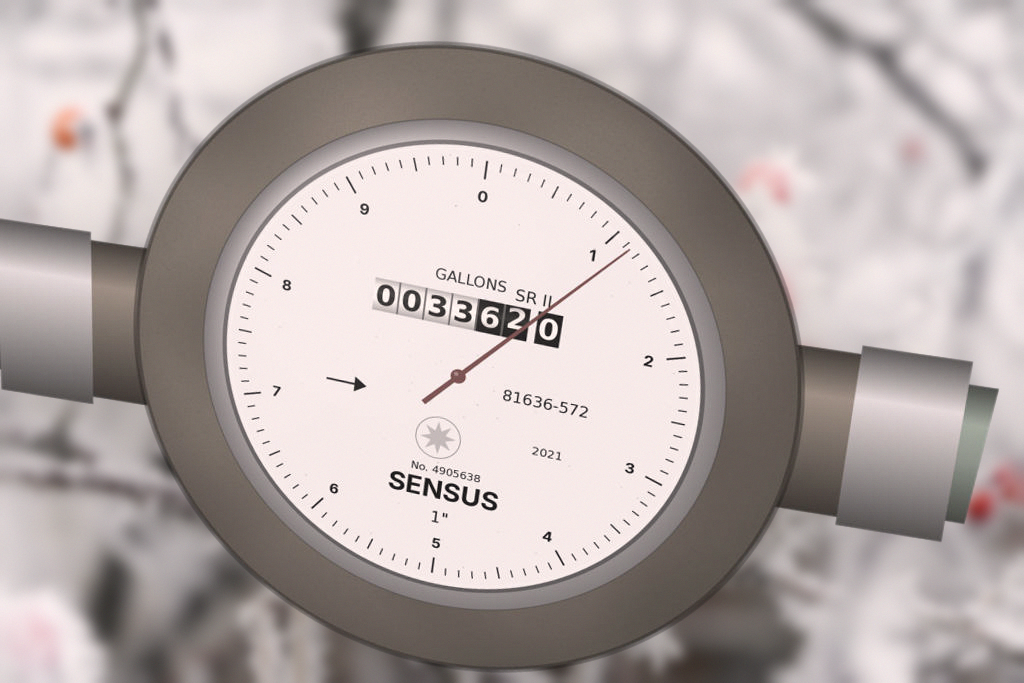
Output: 33621.1 gal
